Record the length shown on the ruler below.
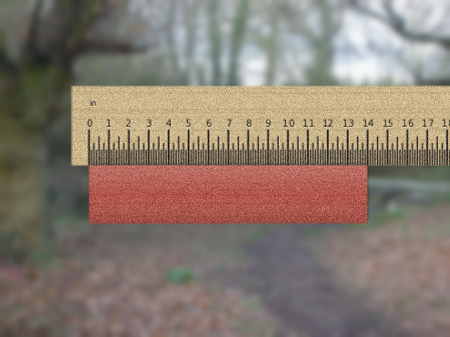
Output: 14 in
